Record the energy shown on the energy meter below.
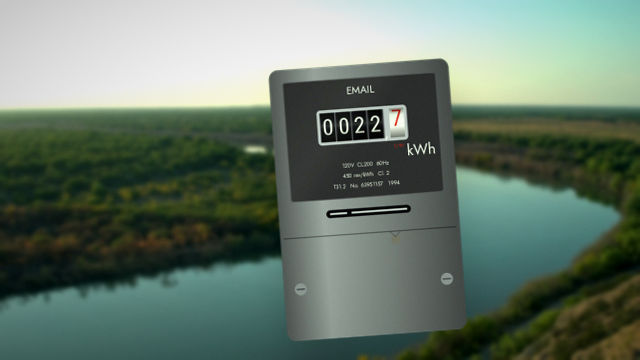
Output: 22.7 kWh
